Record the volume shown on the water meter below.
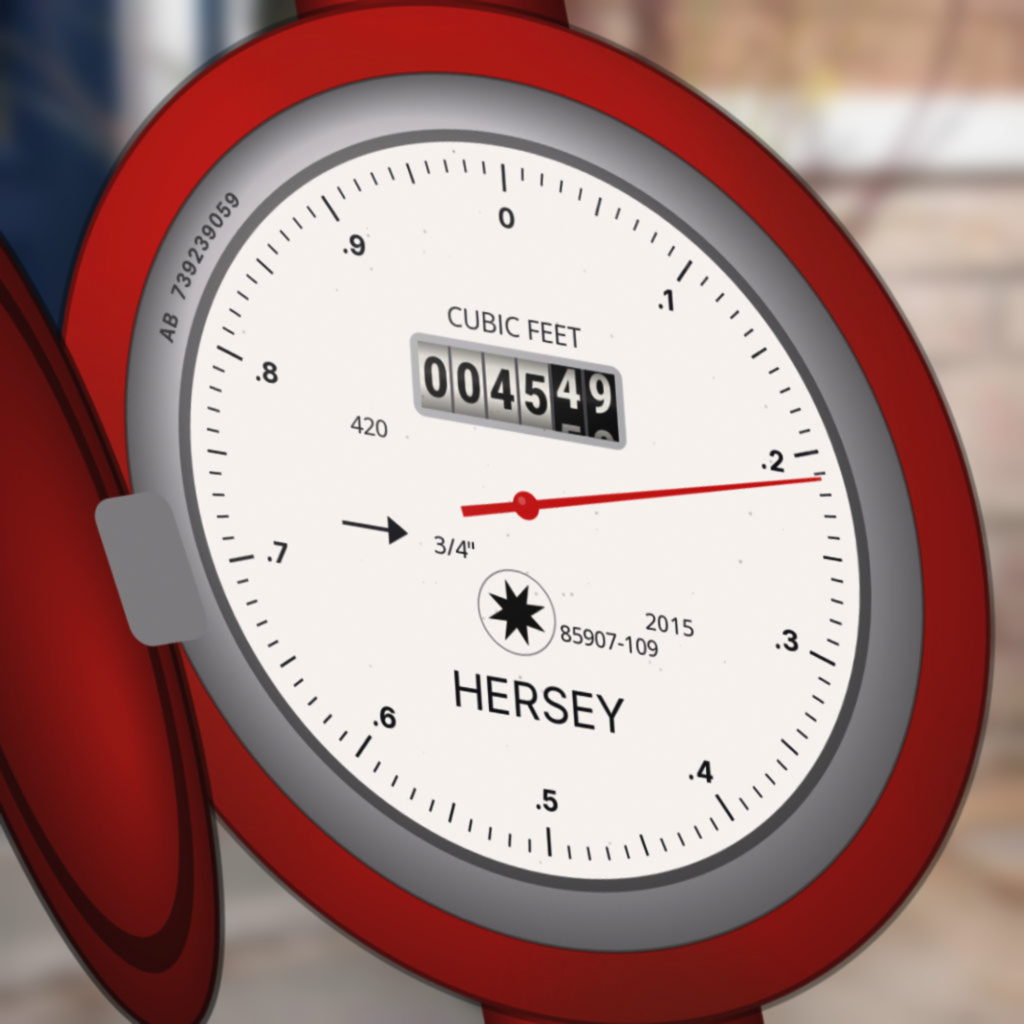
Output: 4549.21 ft³
